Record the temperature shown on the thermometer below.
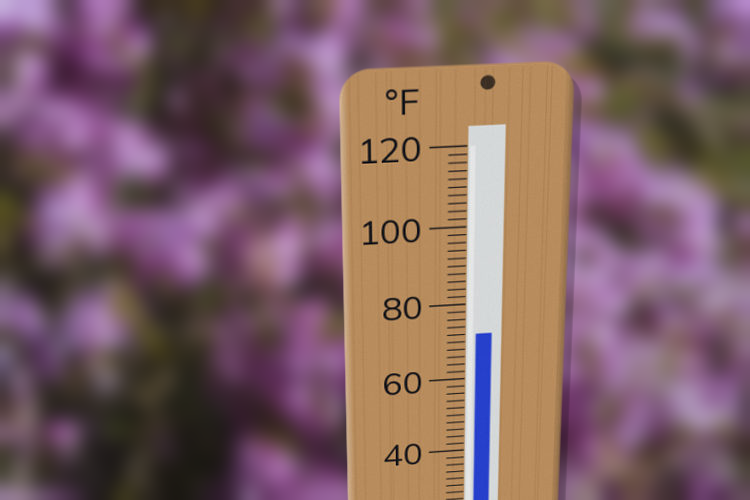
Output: 72 °F
